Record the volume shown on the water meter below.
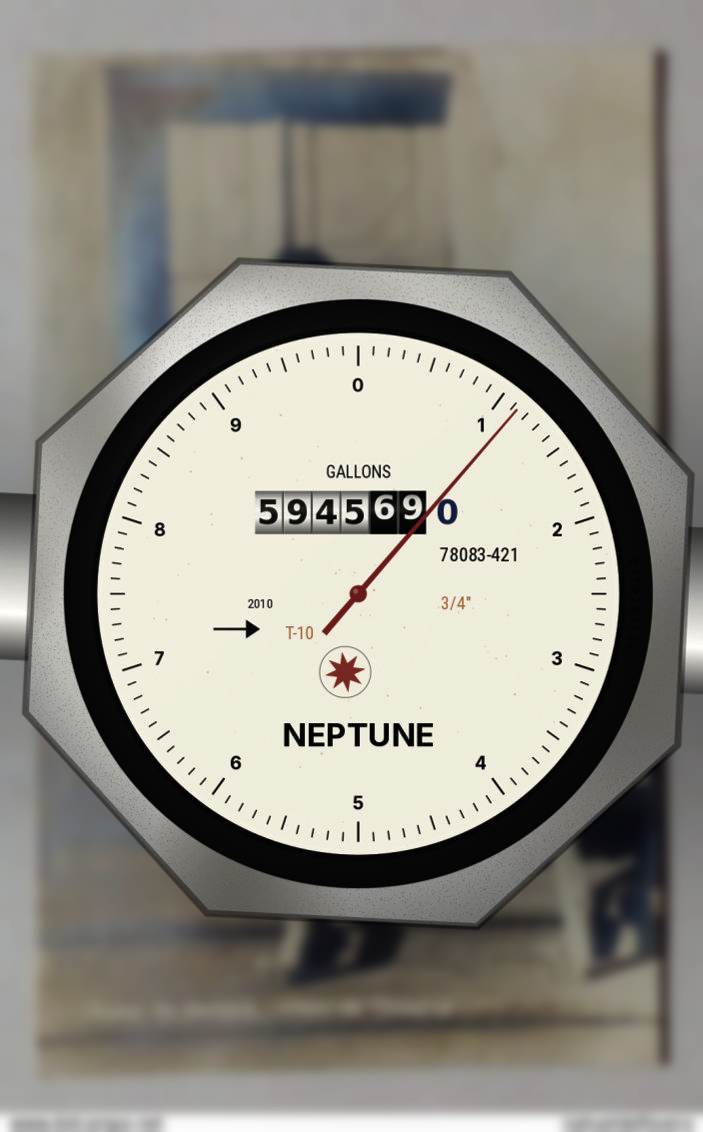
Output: 5945691.1 gal
